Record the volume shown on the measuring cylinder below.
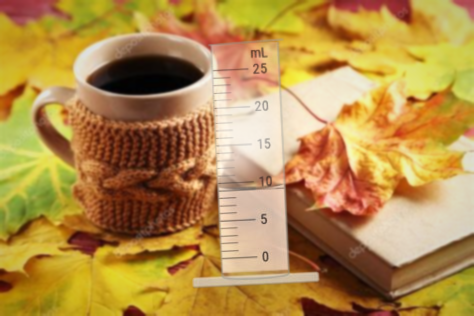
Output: 9 mL
